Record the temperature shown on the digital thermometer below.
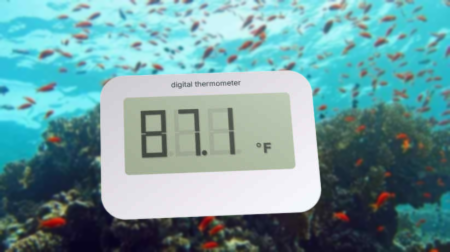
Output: 87.1 °F
